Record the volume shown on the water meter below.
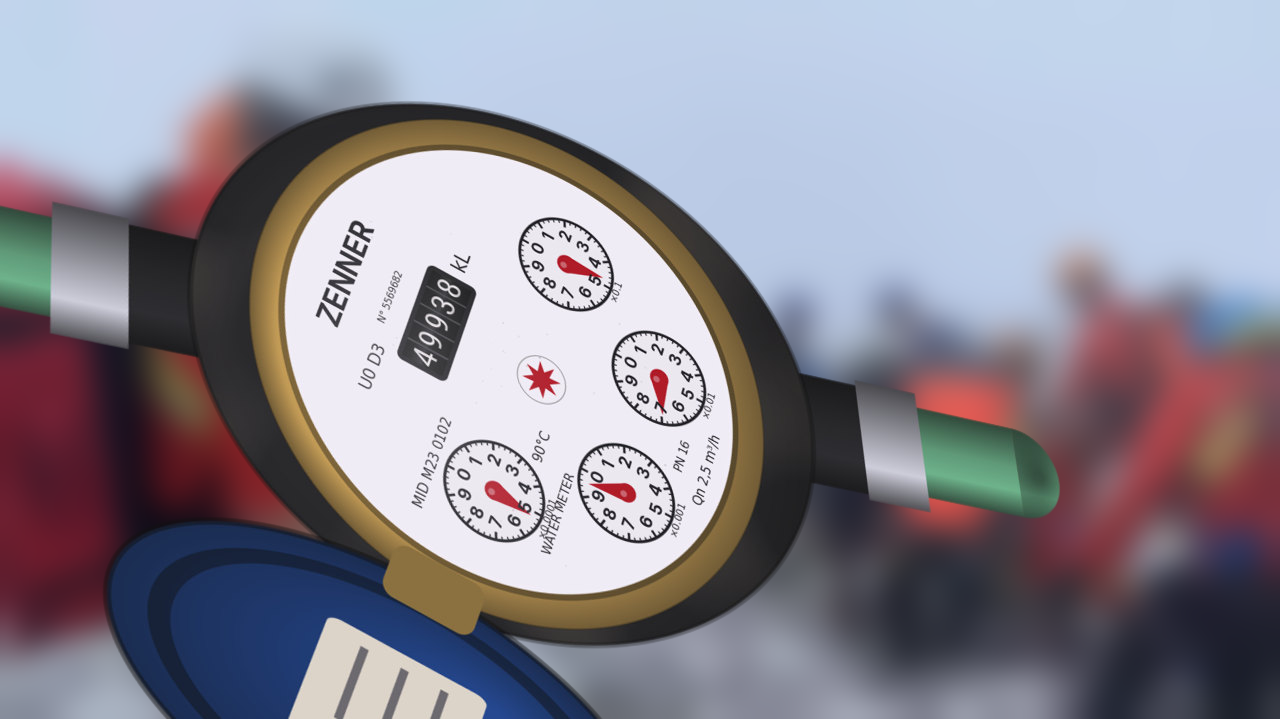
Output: 49938.4695 kL
